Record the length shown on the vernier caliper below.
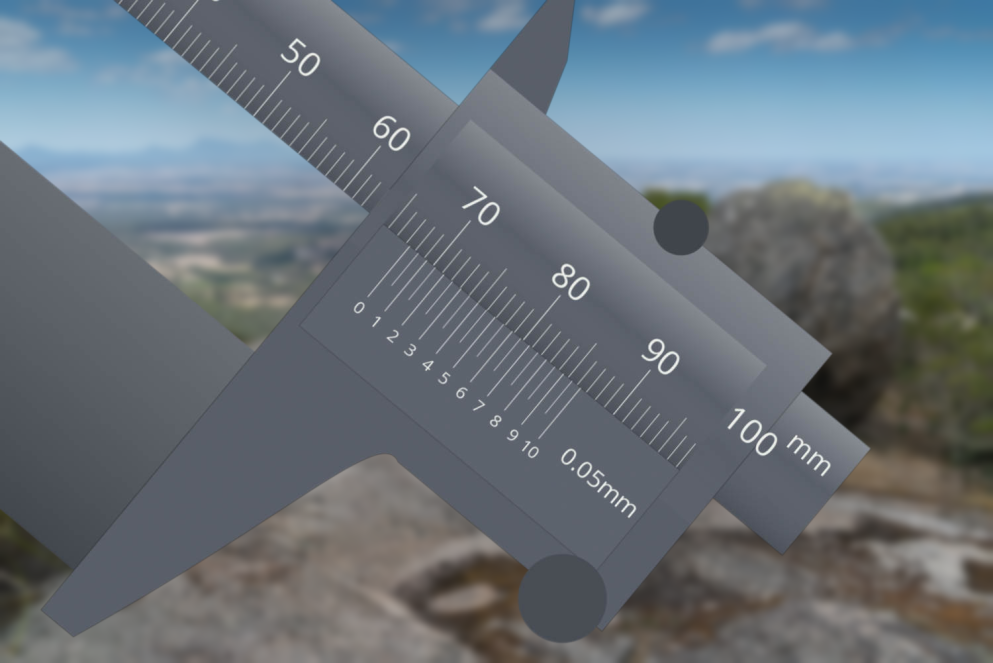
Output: 67.4 mm
